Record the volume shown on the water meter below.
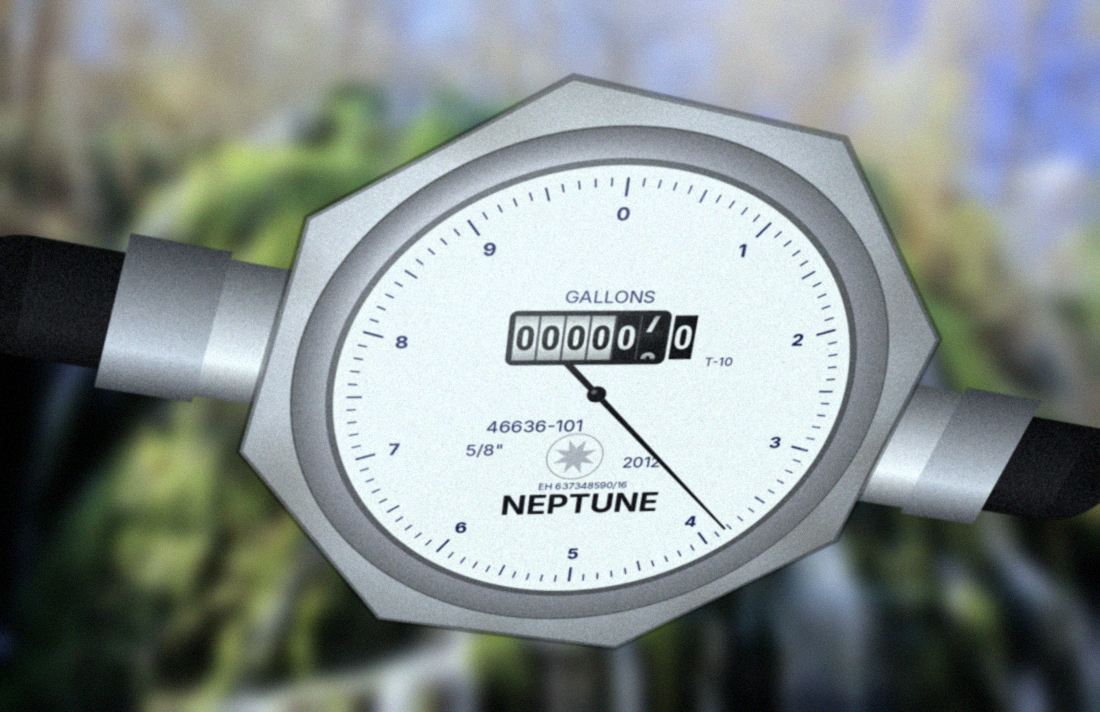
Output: 73.8 gal
